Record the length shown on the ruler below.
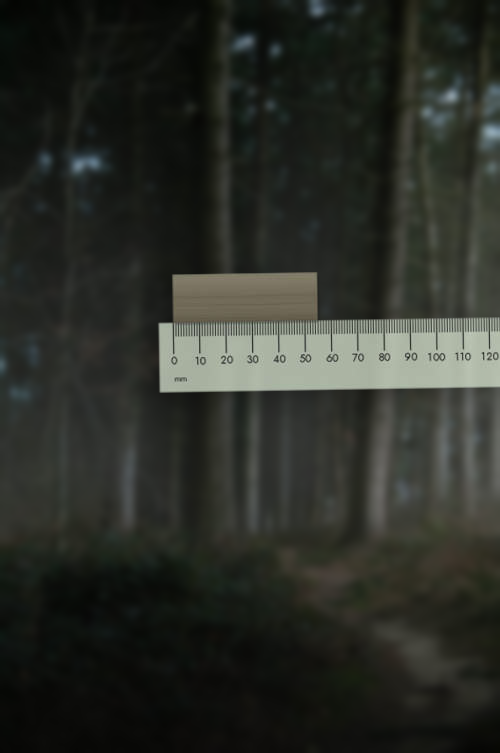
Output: 55 mm
